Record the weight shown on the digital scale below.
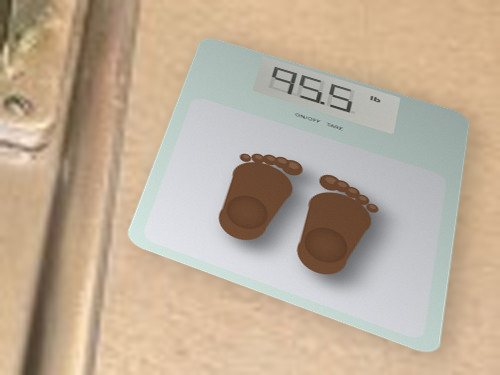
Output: 95.5 lb
